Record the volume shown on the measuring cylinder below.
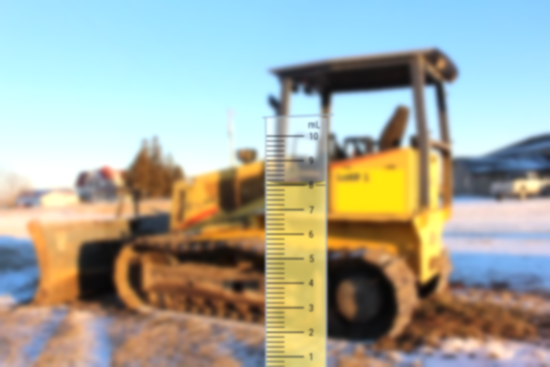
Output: 8 mL
